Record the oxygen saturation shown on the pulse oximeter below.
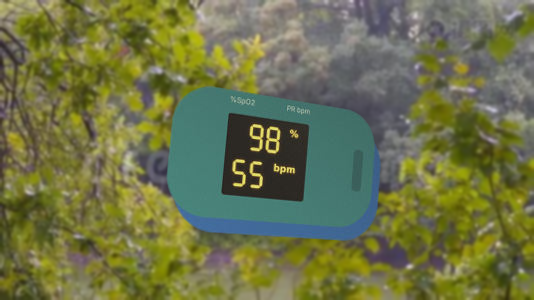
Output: 98 %
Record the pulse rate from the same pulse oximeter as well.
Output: 55 bpm
